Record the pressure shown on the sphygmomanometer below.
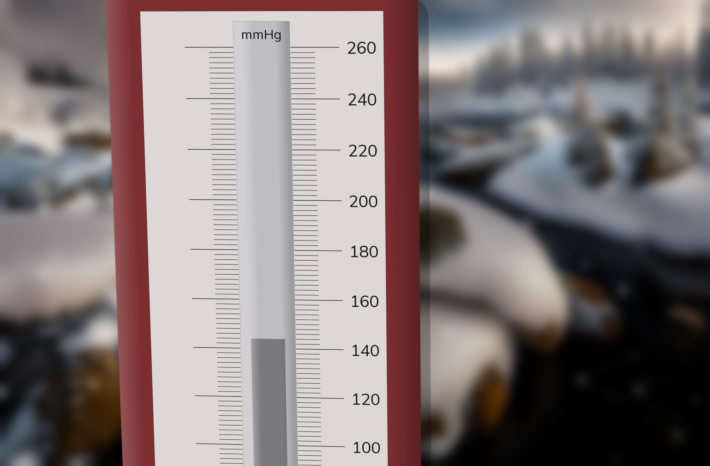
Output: 144 mmHg
